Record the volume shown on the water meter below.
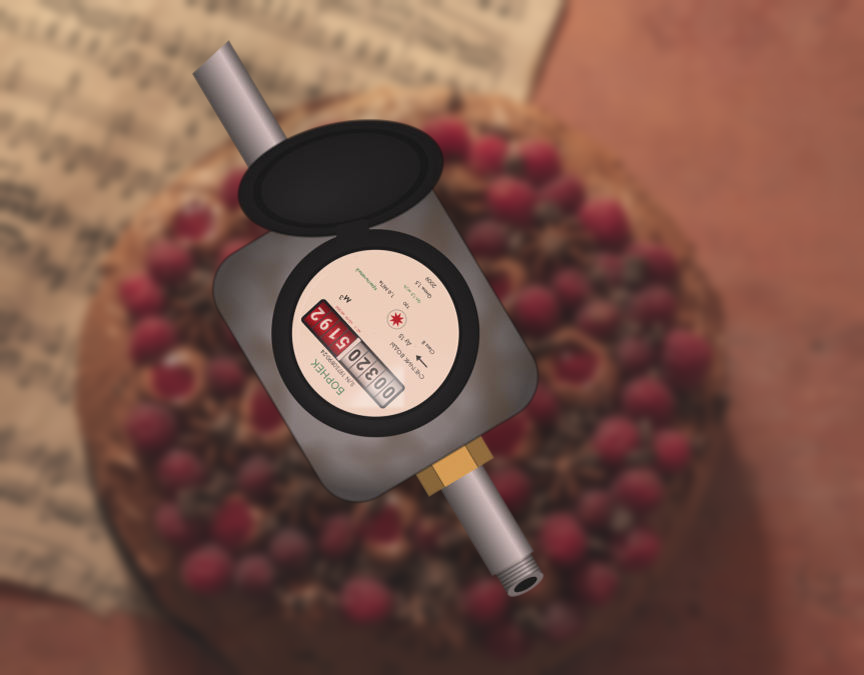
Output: 320.5192 m³
